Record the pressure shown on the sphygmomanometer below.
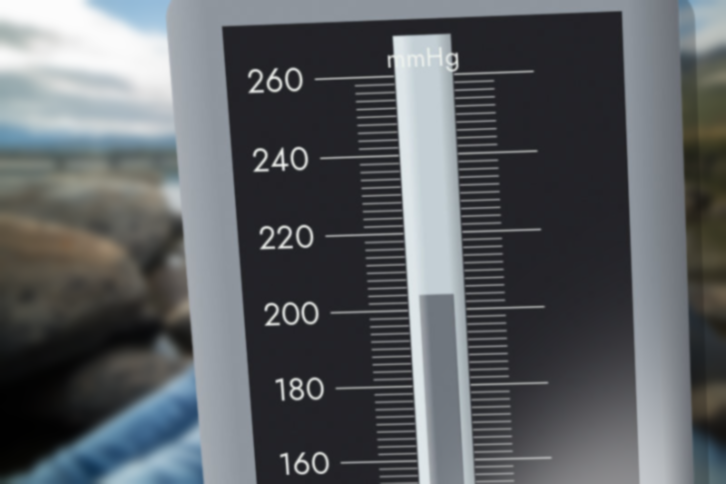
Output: 204 mmHg
